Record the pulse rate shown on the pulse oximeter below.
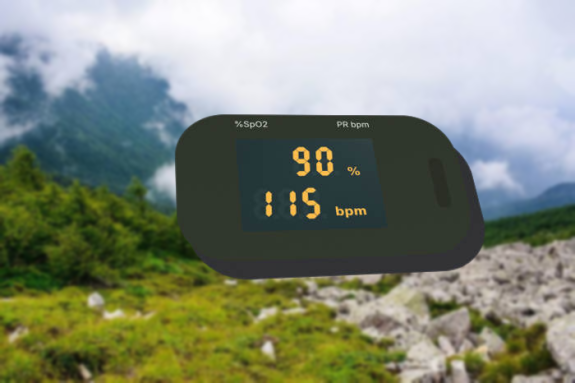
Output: 115 bpm
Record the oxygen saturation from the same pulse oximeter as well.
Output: 90 %
